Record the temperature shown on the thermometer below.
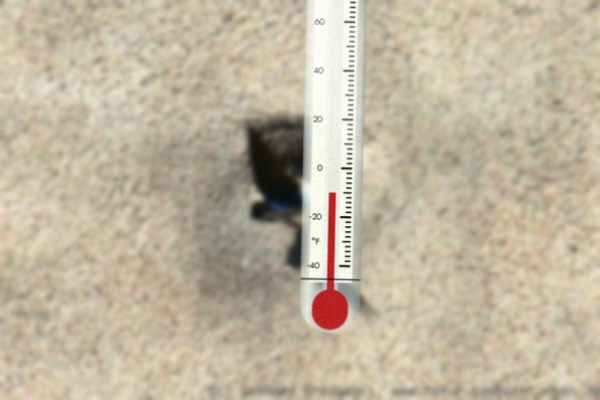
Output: -10 °F
